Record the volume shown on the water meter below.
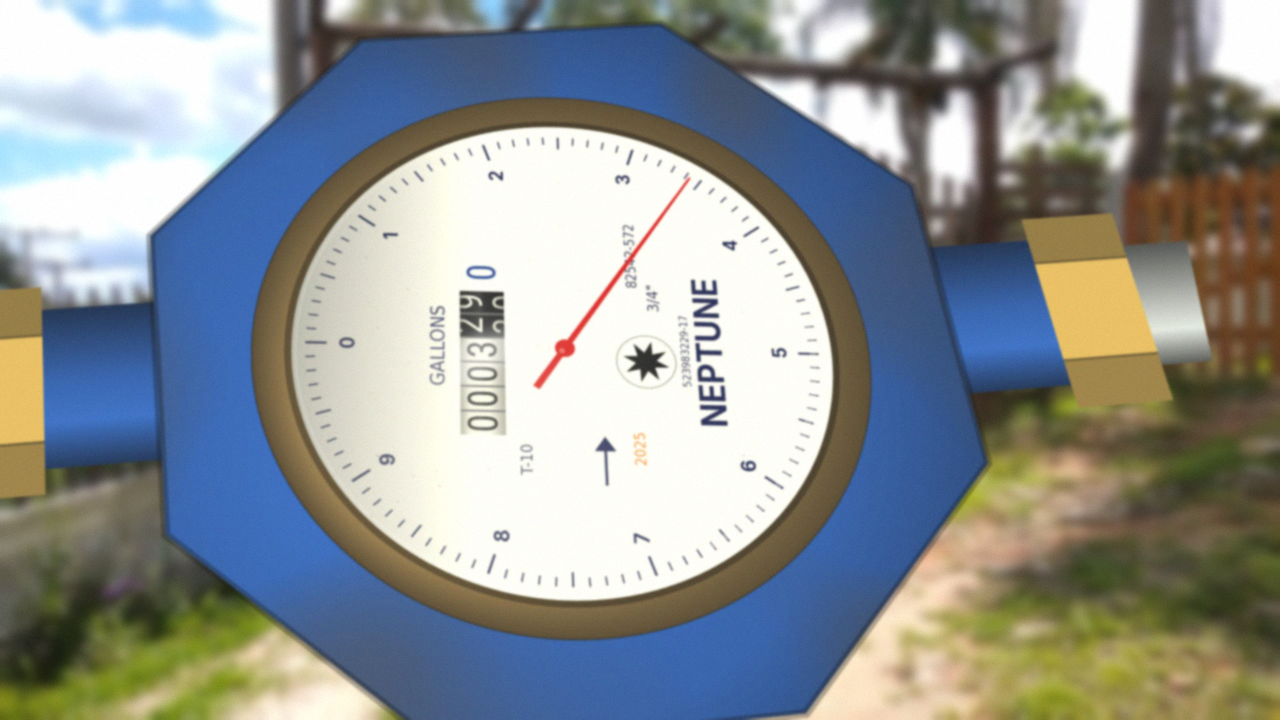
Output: 3293.4 gal
